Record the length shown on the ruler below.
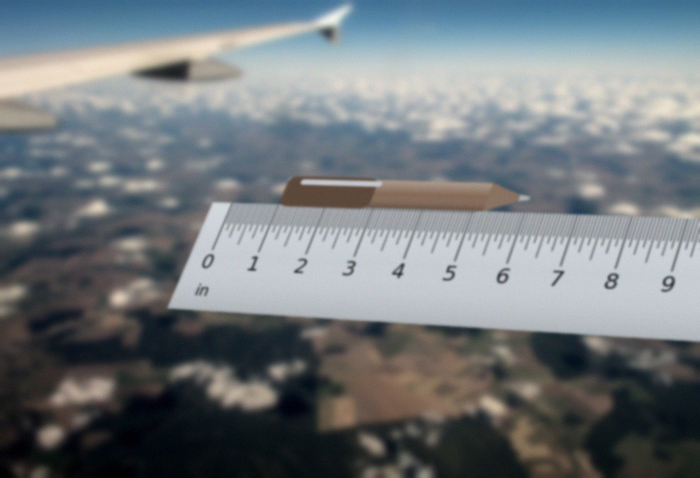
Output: 5 in
